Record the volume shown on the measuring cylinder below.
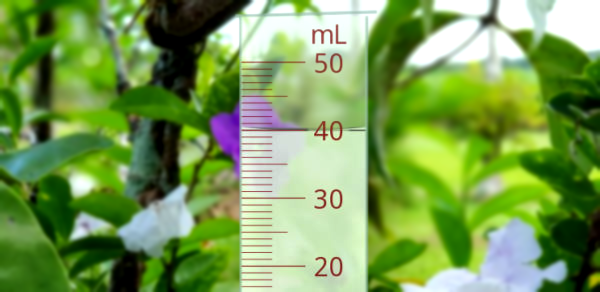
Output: 40 mL
